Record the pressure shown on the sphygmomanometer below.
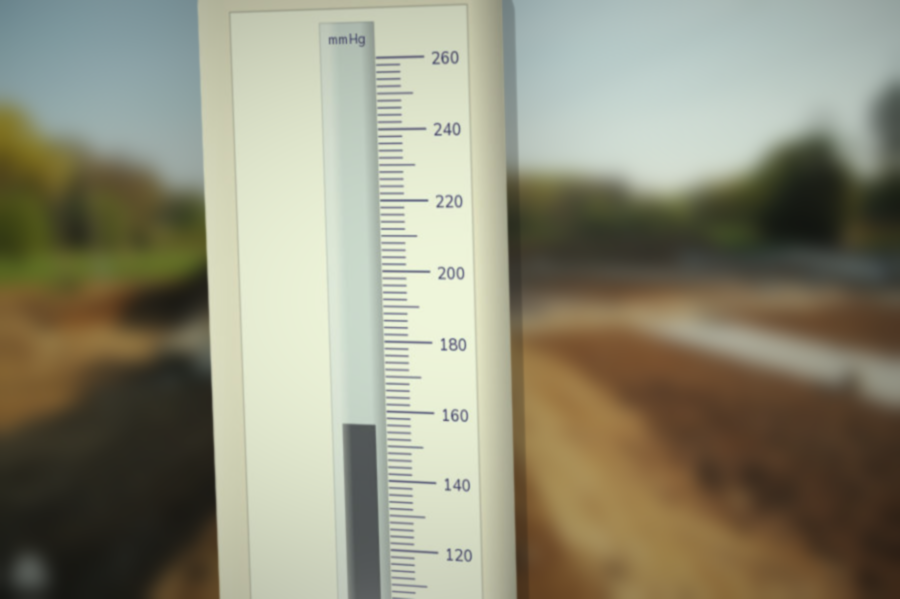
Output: 156 mmHg
